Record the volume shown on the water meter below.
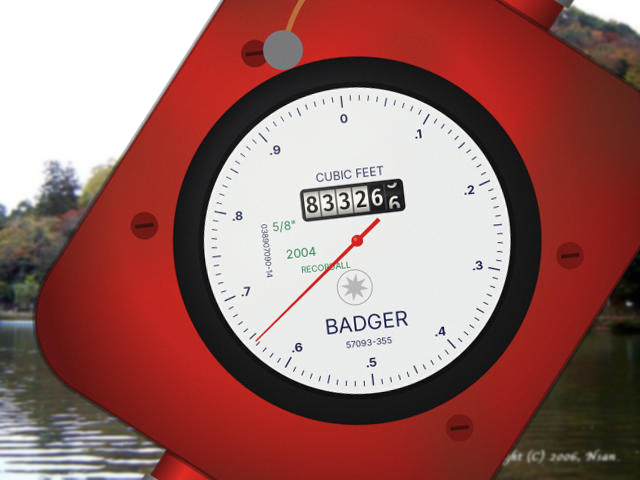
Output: 833265.64 ft³
